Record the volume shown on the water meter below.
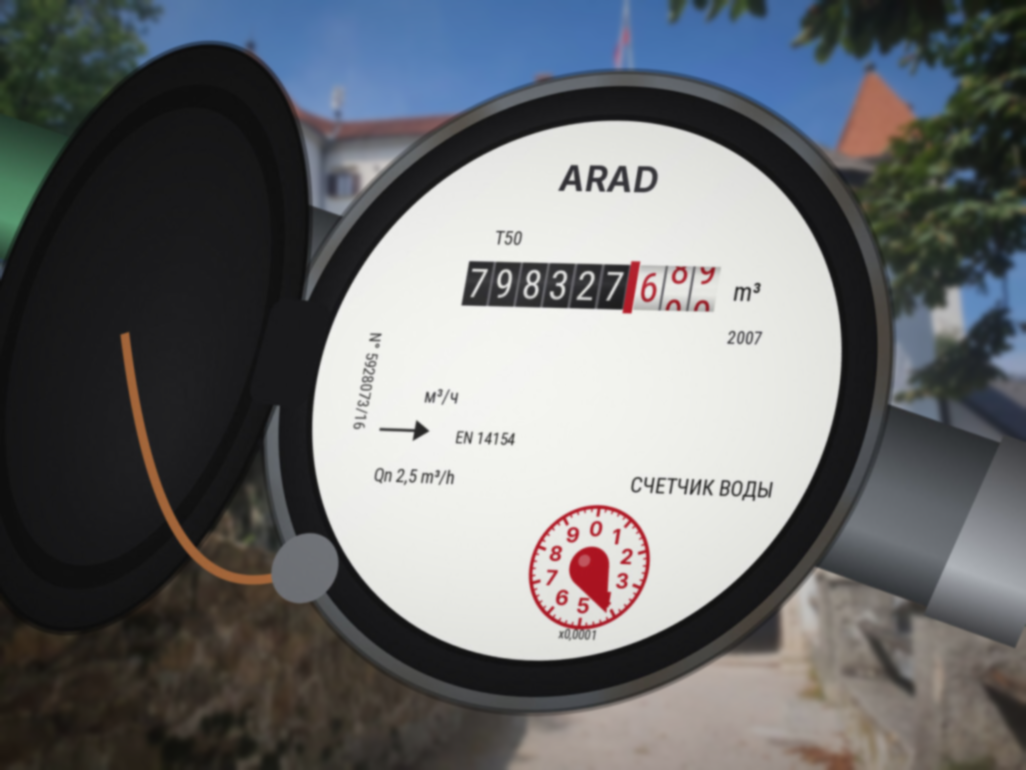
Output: 798327.6894 m³
